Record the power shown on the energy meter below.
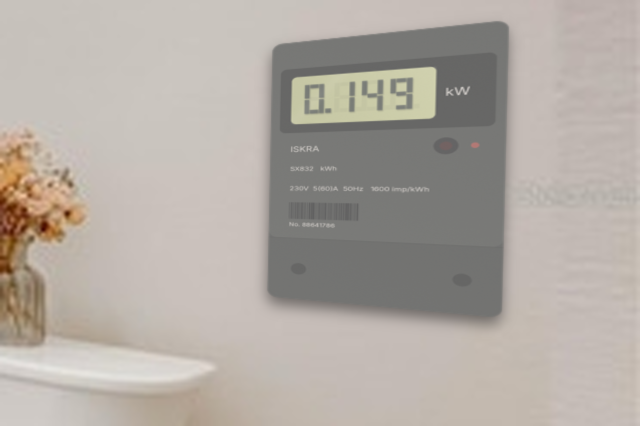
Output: 0.149 kW
